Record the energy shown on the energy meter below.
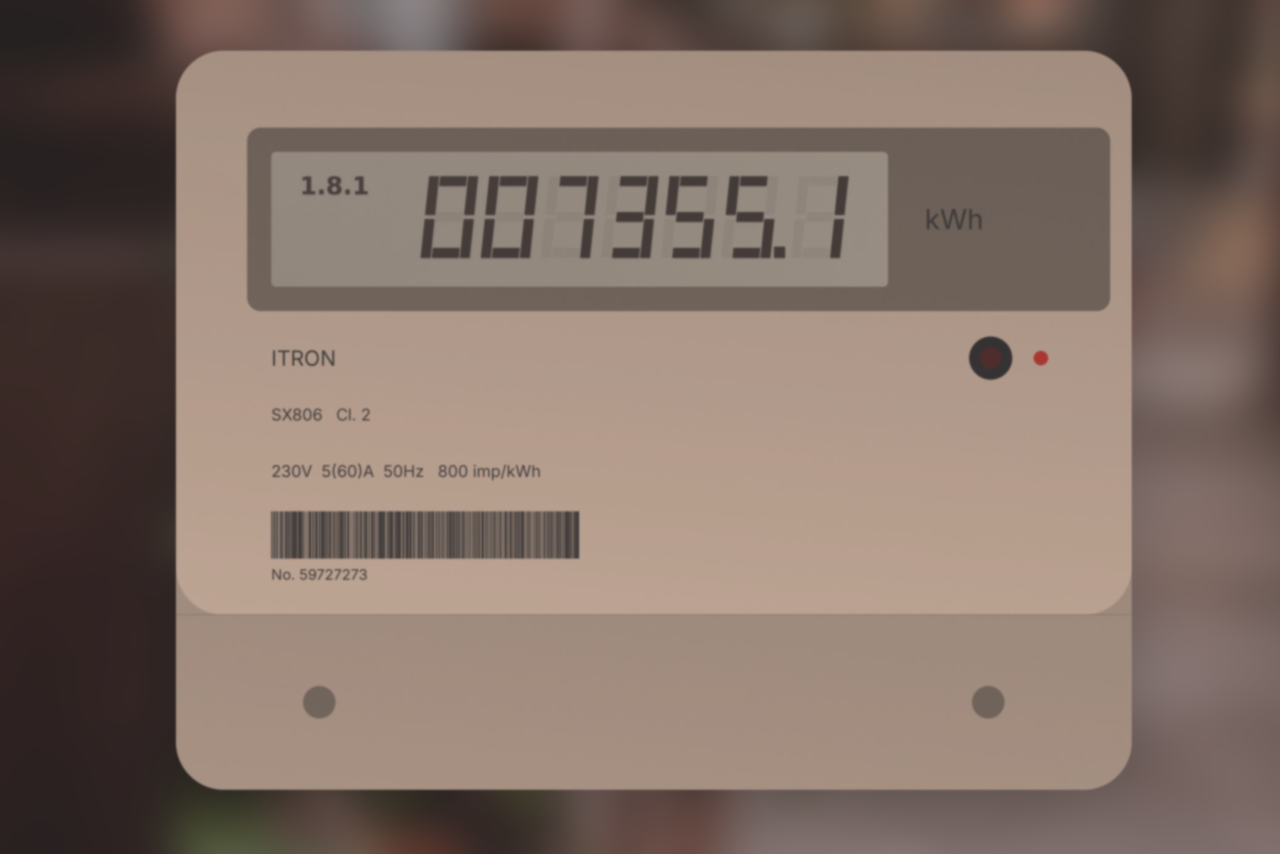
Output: 7355.1 kWh
